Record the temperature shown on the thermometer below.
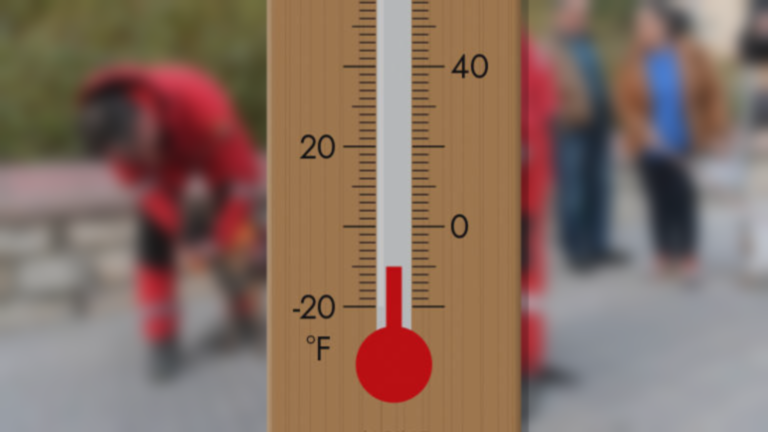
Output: -10 °F
